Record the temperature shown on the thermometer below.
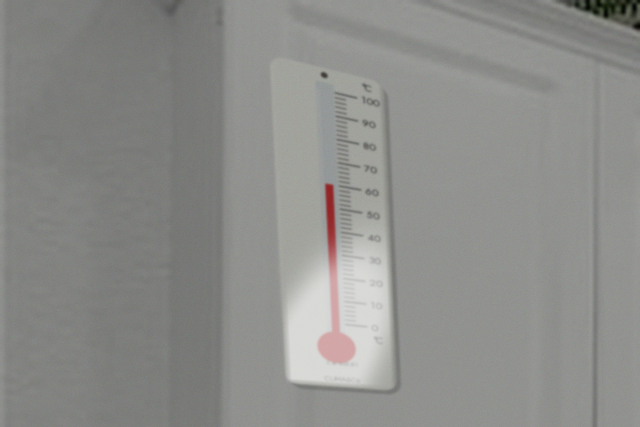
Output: 60 °C
